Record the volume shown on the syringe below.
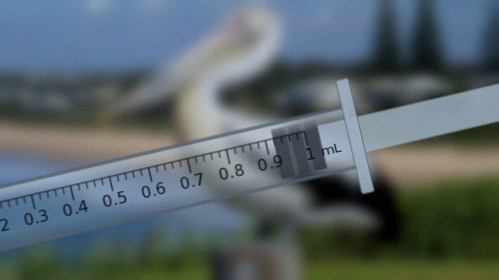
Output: 0.92 mL
